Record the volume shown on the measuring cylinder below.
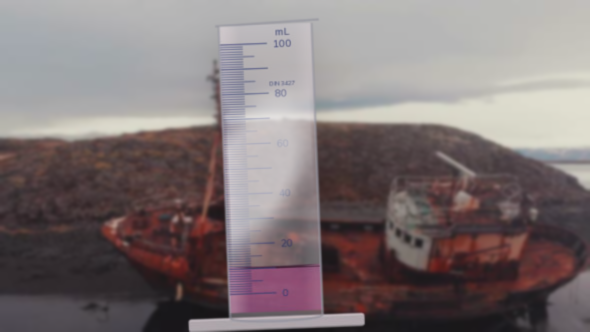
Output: 10 mL
